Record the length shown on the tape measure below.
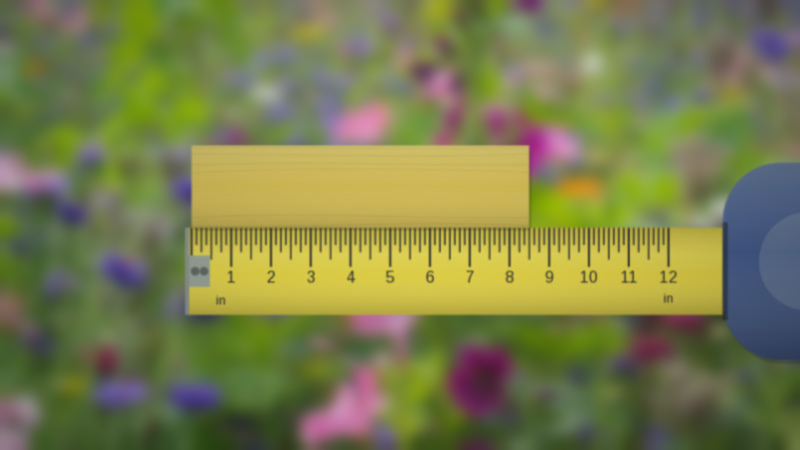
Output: 8.5 in
